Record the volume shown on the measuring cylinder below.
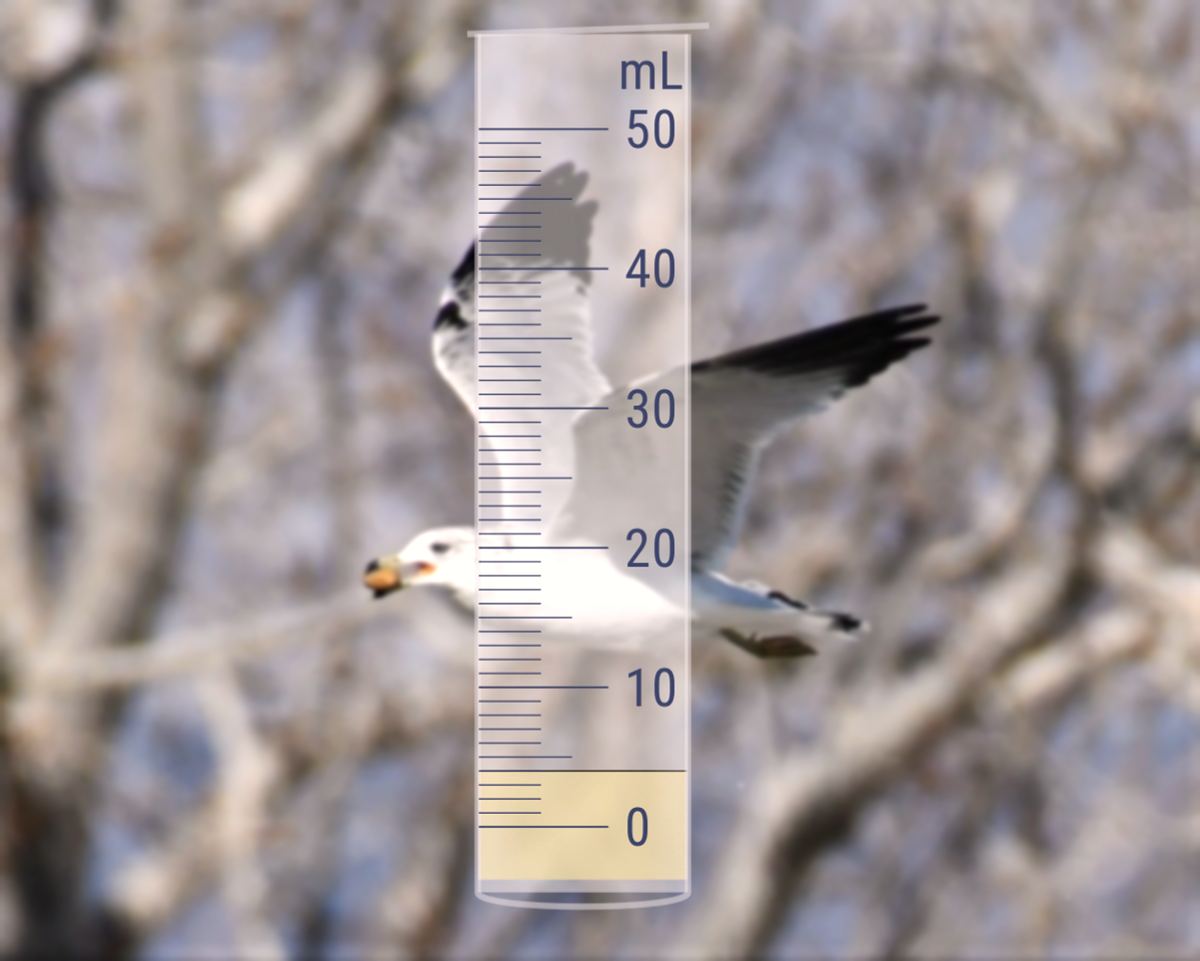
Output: 4 mL
